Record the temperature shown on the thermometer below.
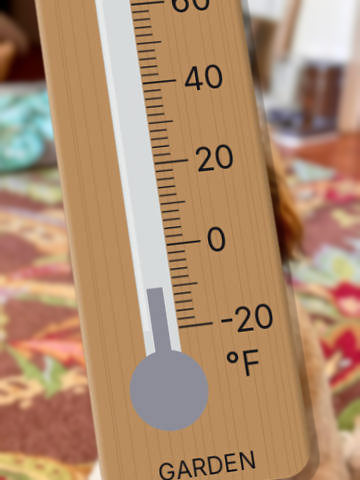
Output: -10 °F
